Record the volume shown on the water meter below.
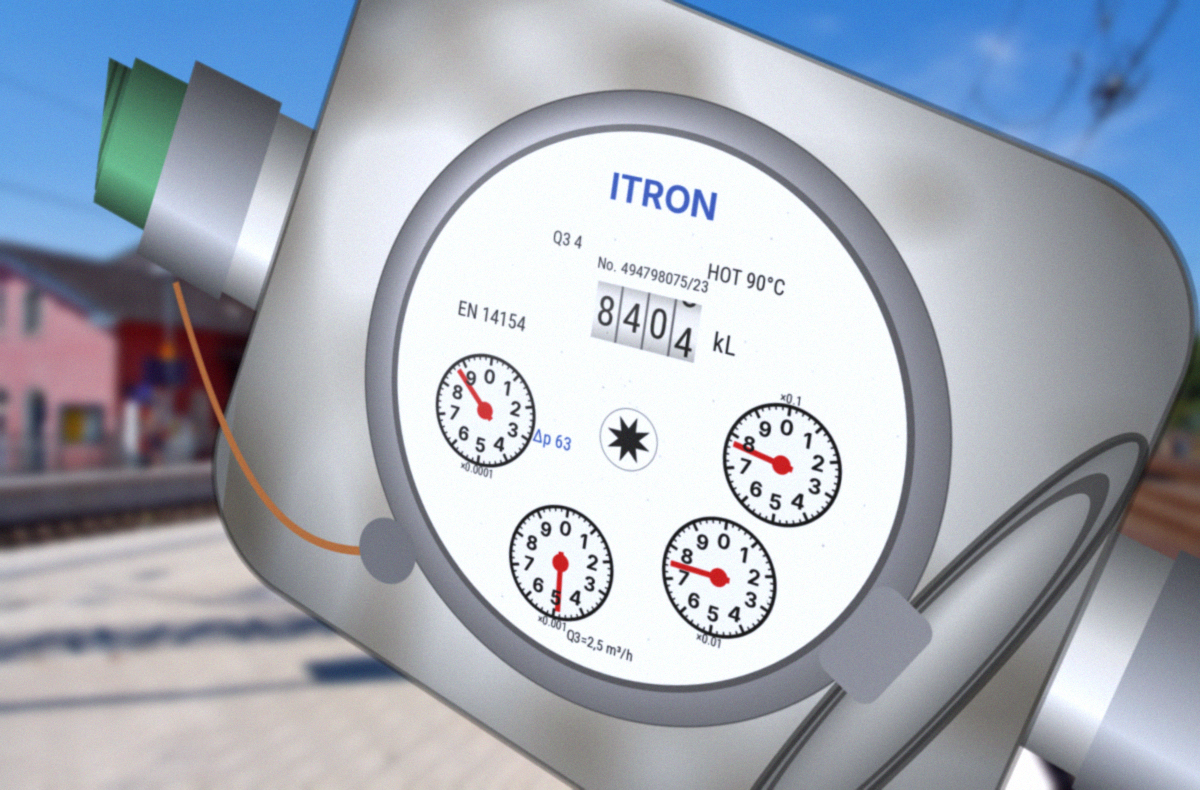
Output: 8403.7748 kL
